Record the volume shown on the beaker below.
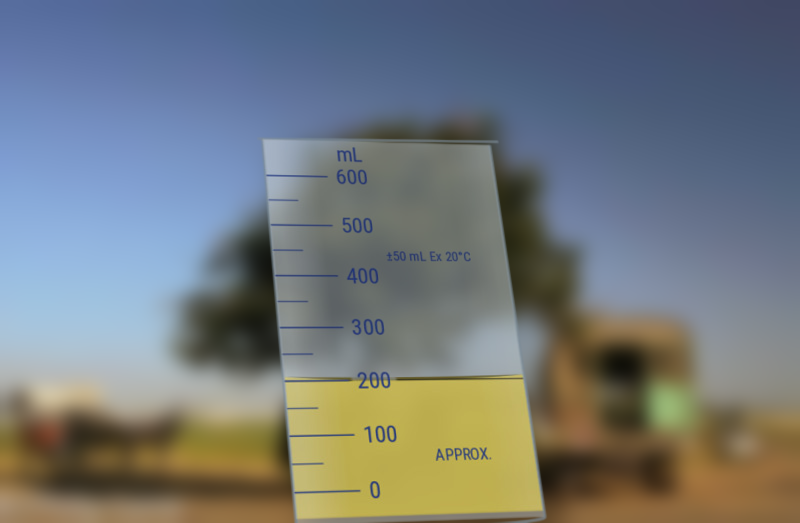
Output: 200 mL
